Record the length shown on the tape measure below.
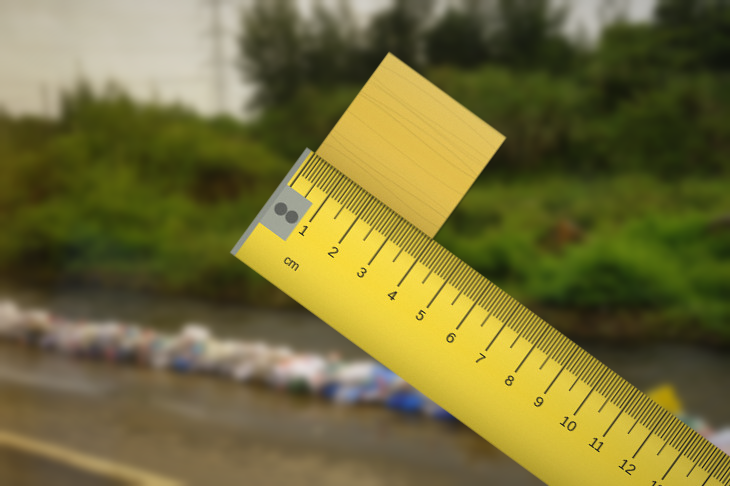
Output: 4 cm
